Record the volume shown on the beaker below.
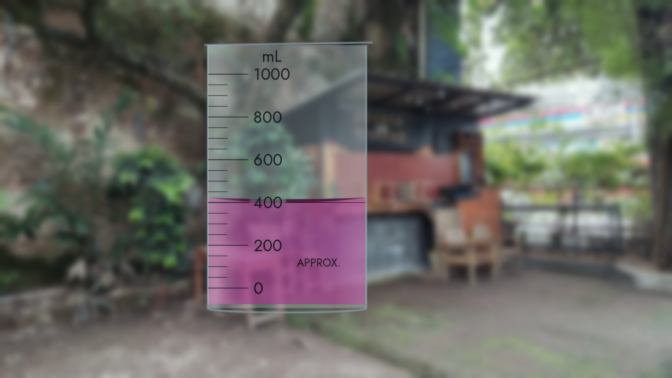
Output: 400 mL
